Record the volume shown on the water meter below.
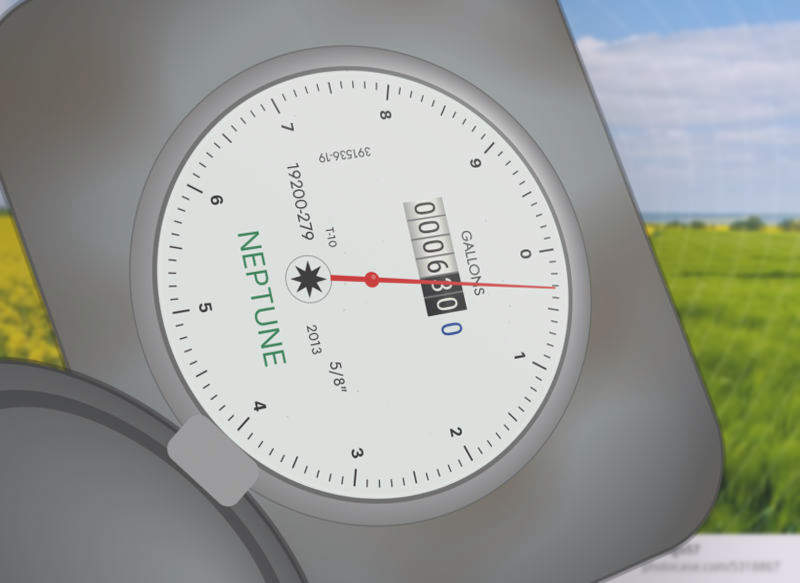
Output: 6300.3 gal
